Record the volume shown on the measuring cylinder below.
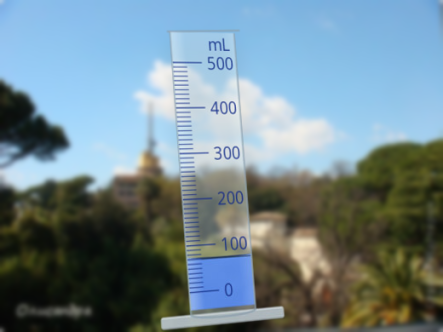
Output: 70 mL
